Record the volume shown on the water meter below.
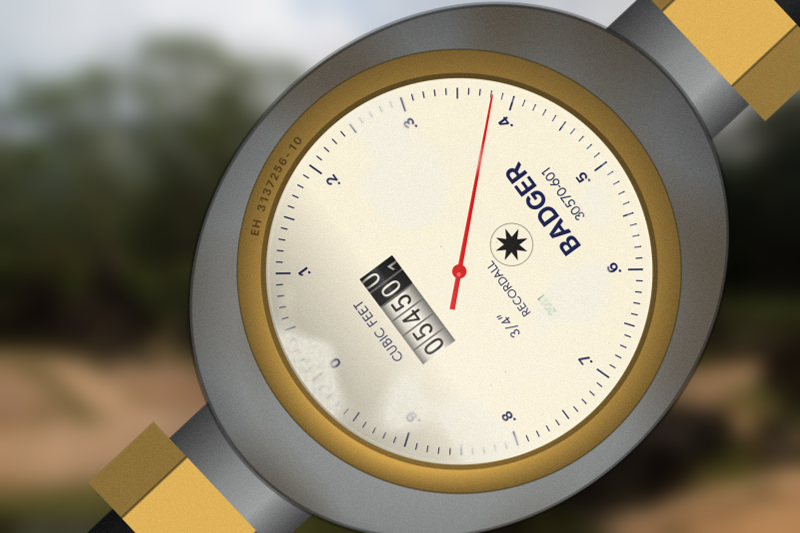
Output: 54500.38 ft³
